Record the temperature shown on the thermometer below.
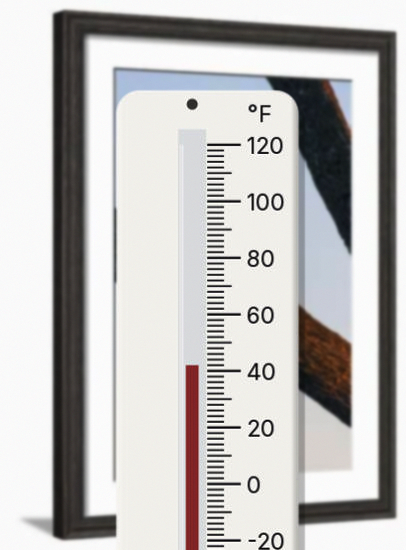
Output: 42 °F
